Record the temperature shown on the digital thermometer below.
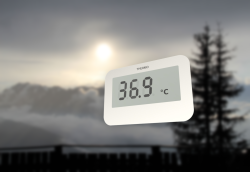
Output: 36.9 °C
